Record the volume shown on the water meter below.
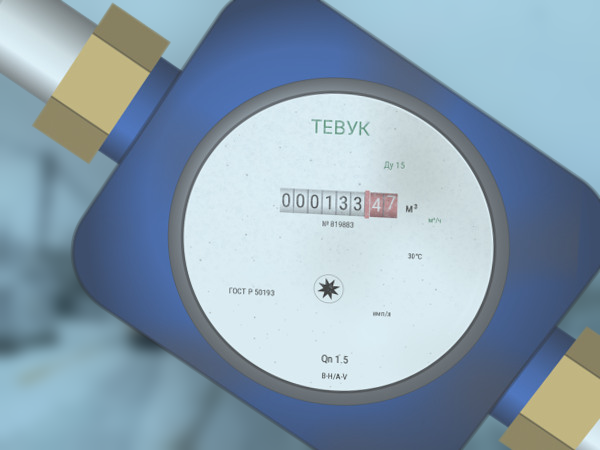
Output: 133.47 m³
